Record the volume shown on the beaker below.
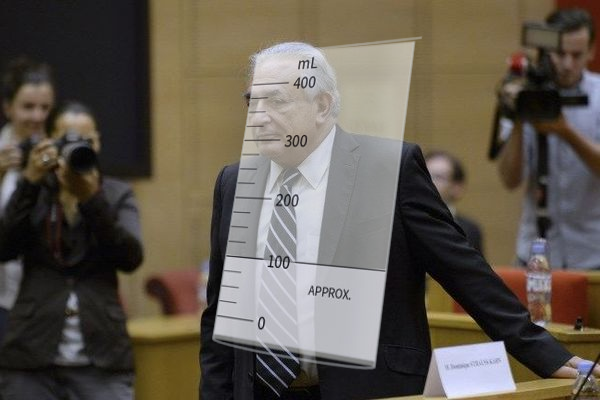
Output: 100 mL
